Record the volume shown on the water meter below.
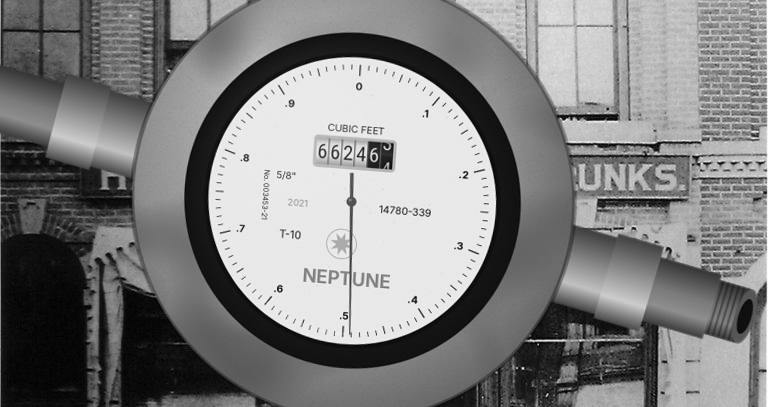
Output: 662463.49 ft³
